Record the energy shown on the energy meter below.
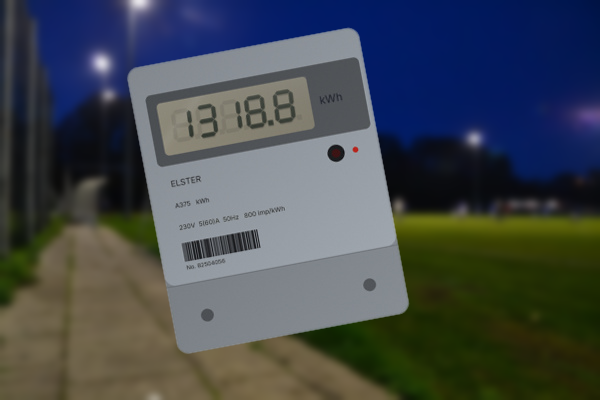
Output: 1318.8 kWh
